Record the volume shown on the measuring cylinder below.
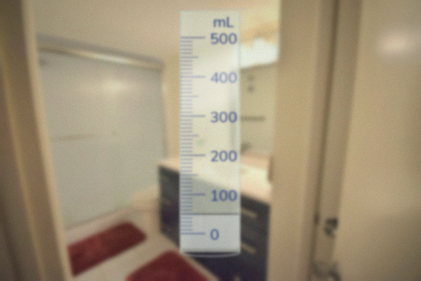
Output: 50 mL
